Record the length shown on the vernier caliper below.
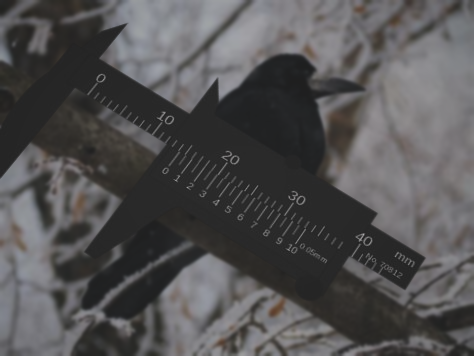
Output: 14.2 mm
